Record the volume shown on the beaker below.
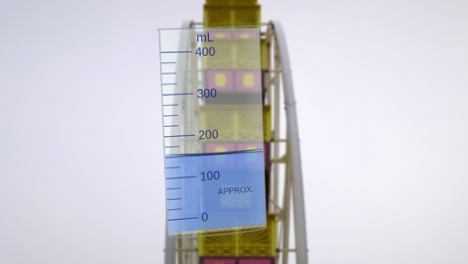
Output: 150 mL
